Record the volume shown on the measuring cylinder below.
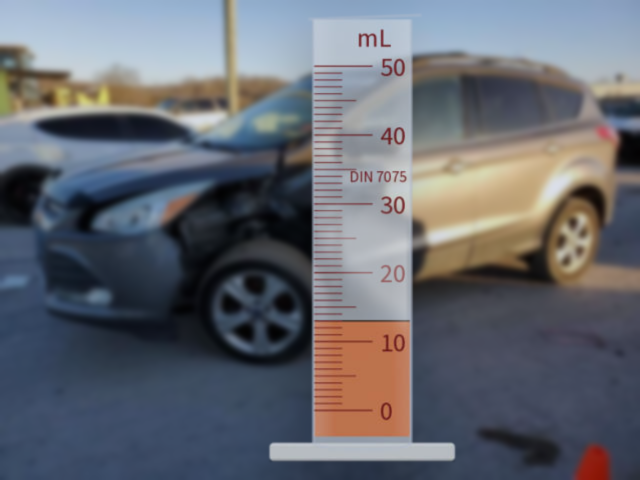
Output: 13 mL
